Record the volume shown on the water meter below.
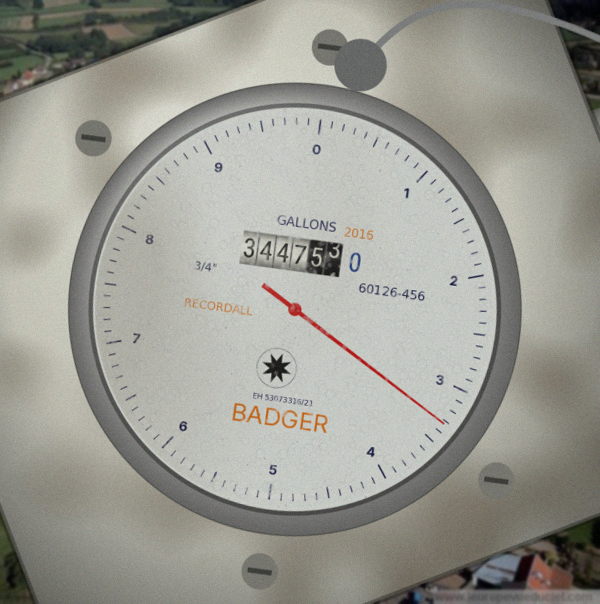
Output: 3447533.3 gal
